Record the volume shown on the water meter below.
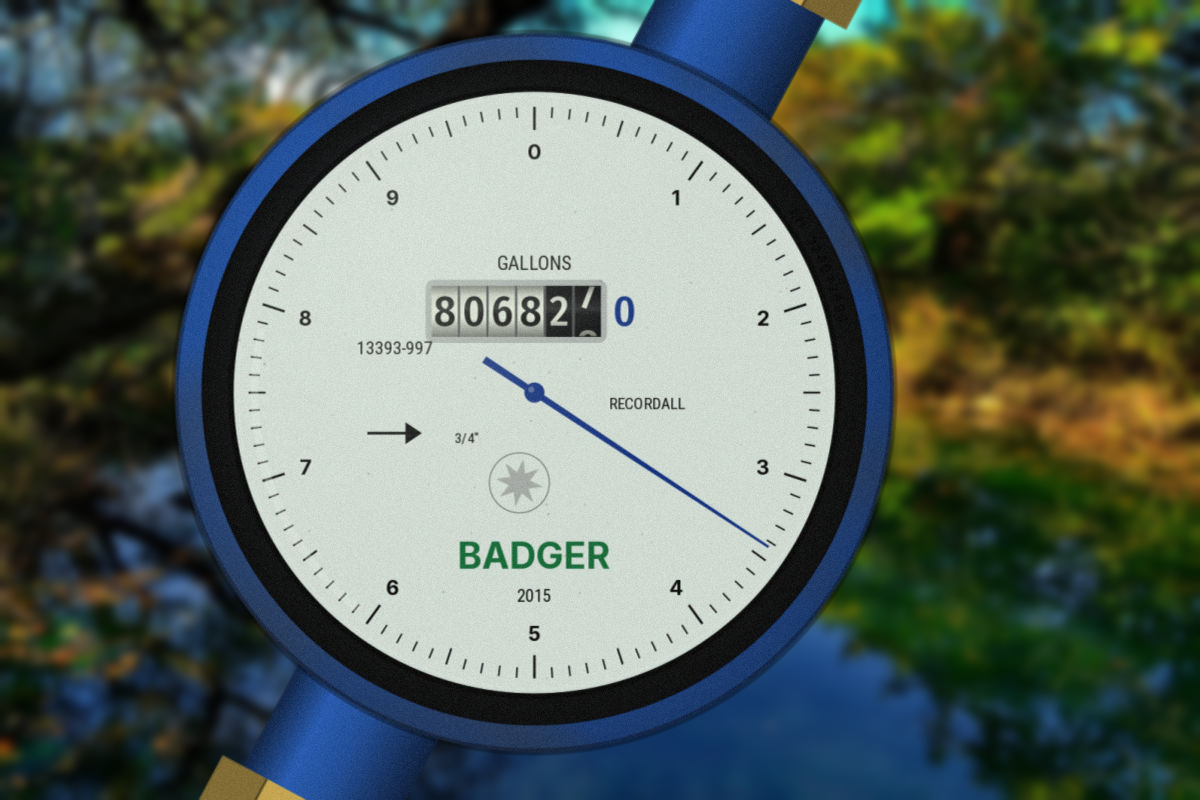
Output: 8068273.4 gal
